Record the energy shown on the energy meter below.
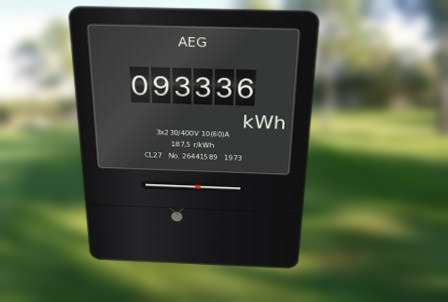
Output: 93336 kWh
